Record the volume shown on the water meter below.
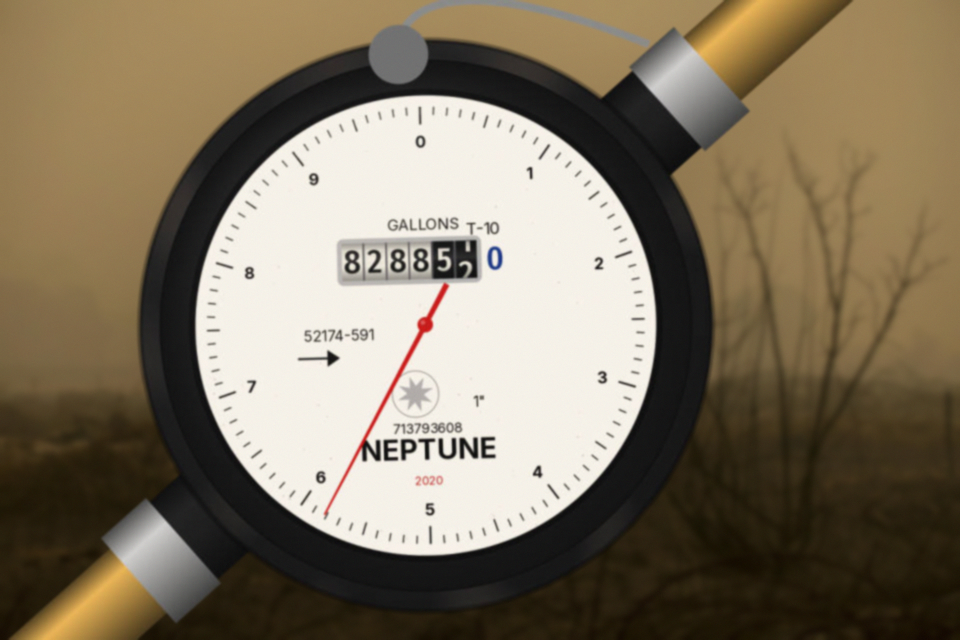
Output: 8288515.8 gal
